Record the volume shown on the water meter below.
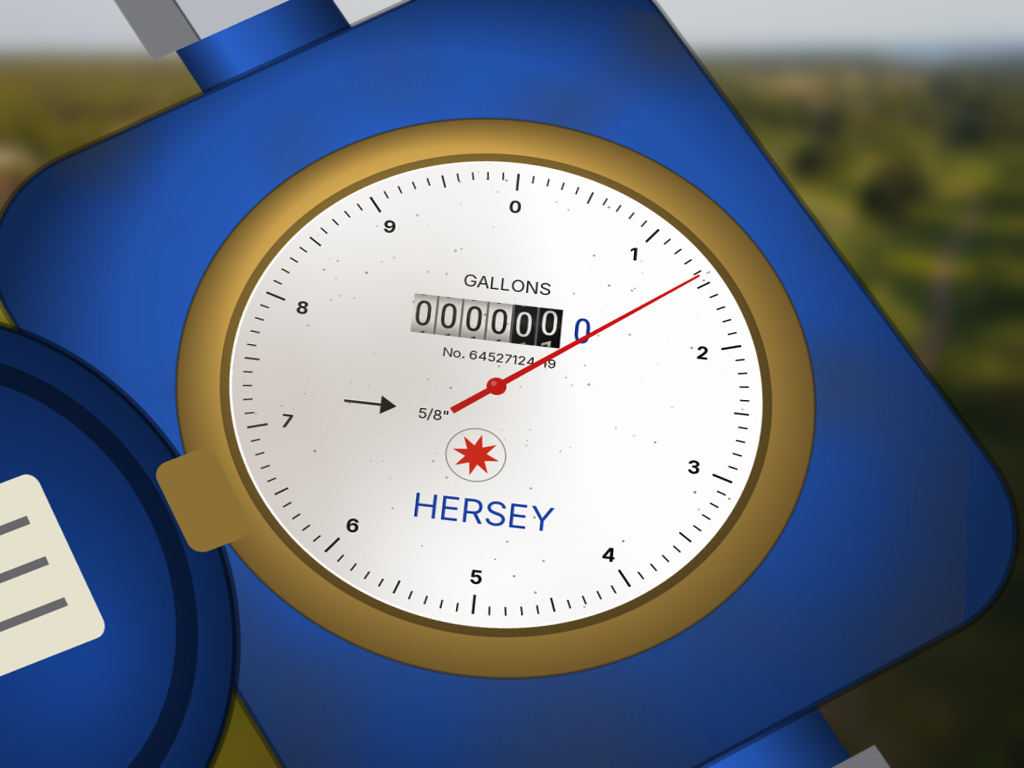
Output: 1.4 gal
